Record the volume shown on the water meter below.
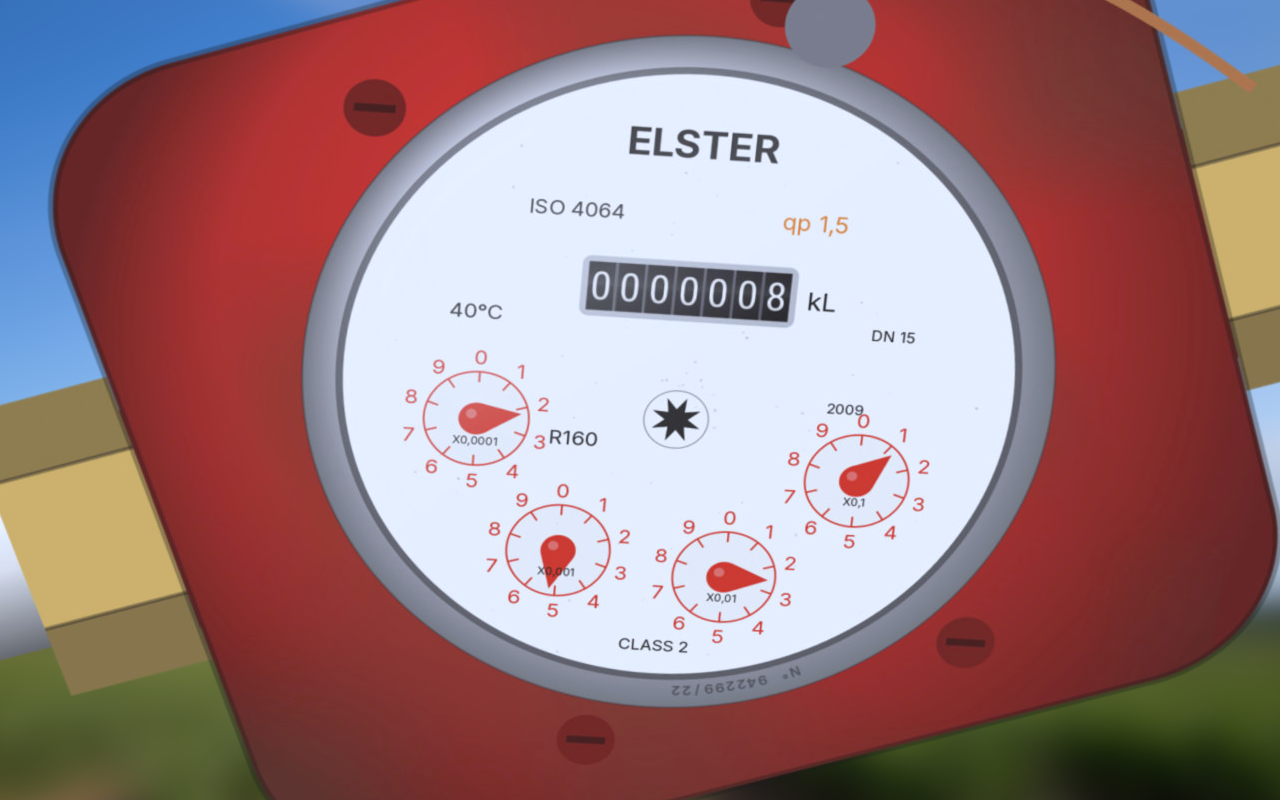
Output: 8.1252 kL
